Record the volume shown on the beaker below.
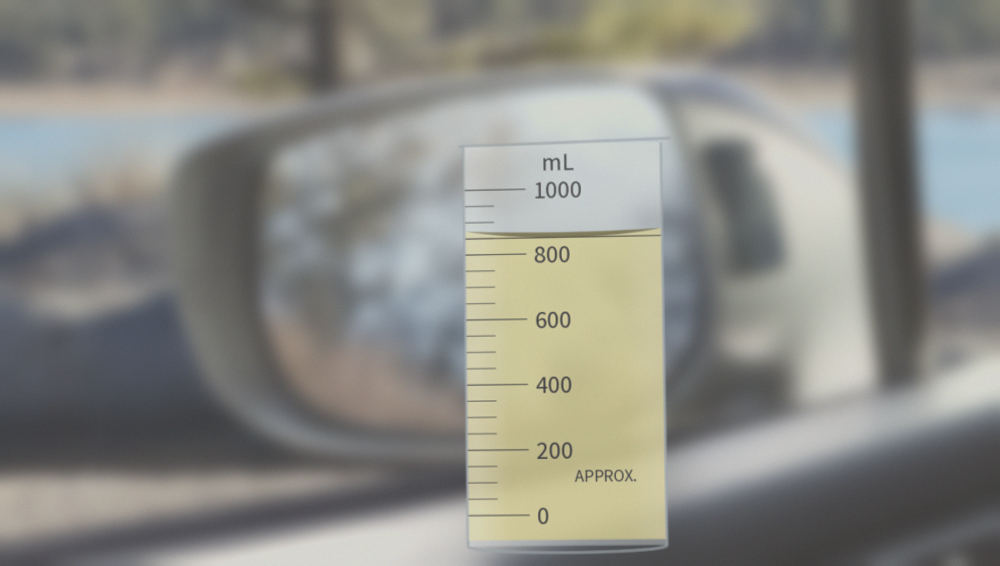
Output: 850 mL
